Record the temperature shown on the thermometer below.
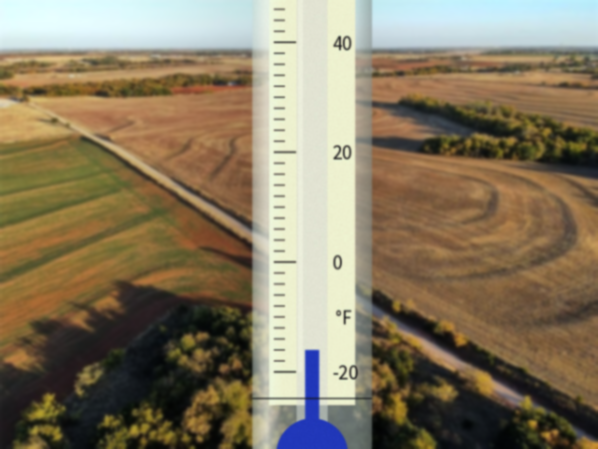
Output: -16 °F
